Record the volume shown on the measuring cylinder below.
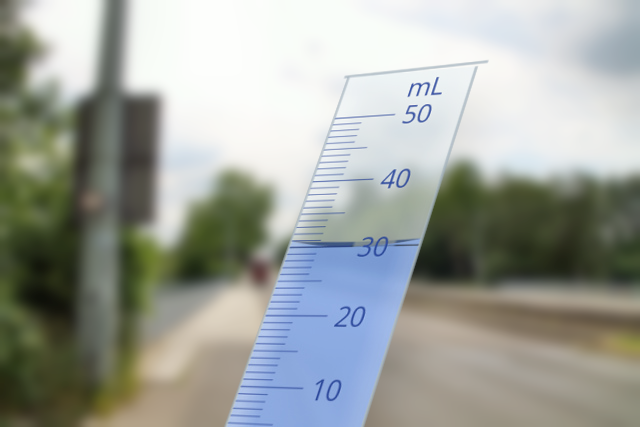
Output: 30 mL
